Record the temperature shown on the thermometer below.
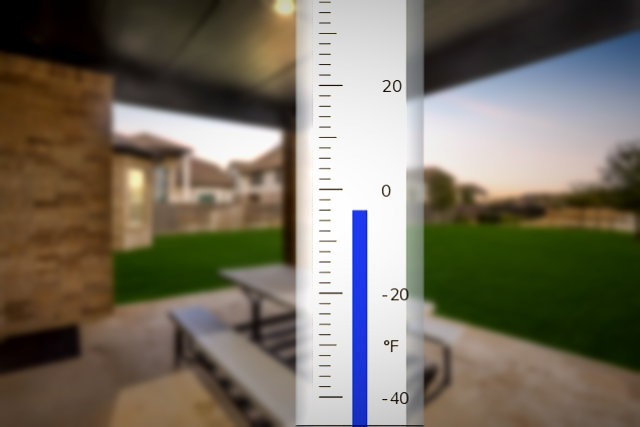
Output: -4 °F
